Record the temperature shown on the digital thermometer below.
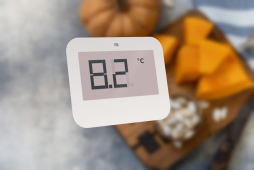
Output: 8.2 °C
